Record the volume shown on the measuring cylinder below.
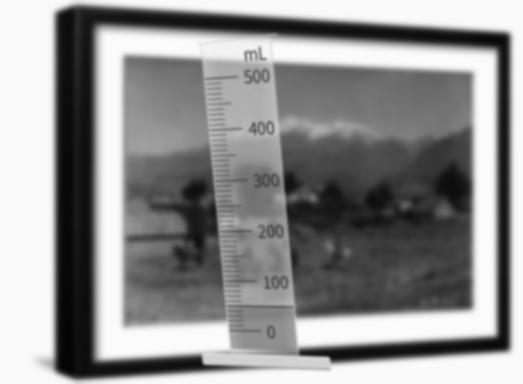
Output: 50 mL
